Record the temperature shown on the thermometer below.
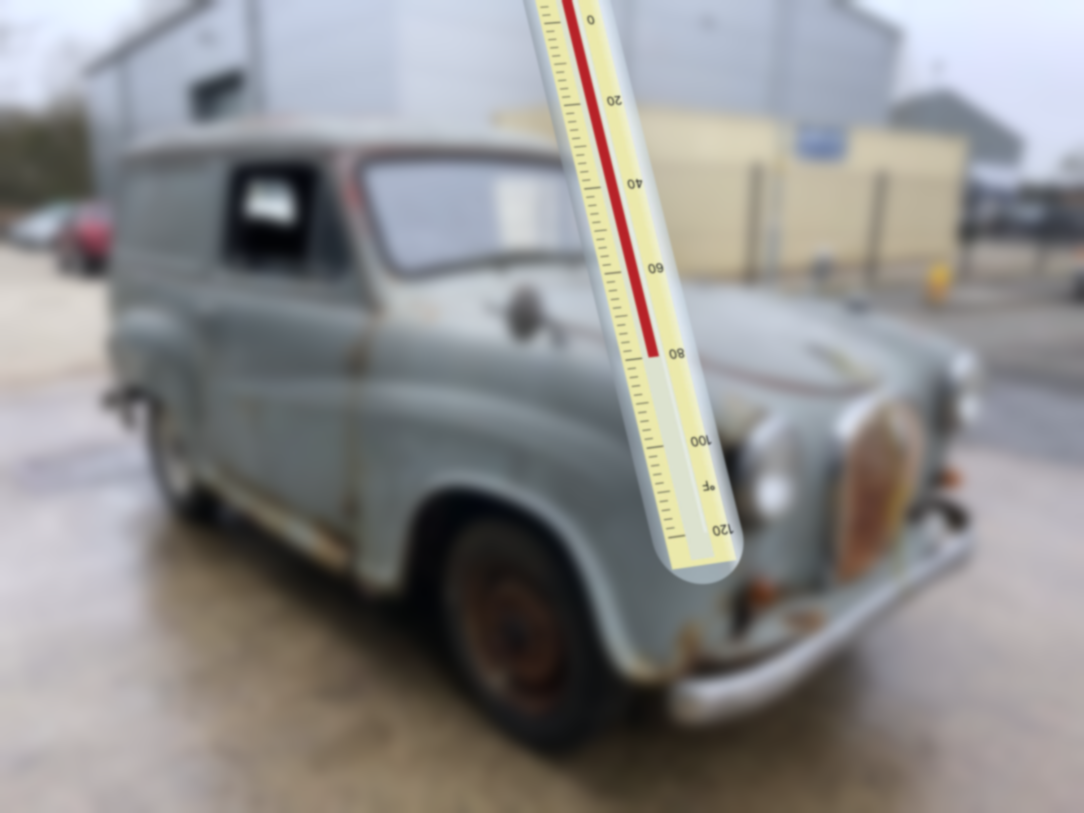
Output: 80 °F
